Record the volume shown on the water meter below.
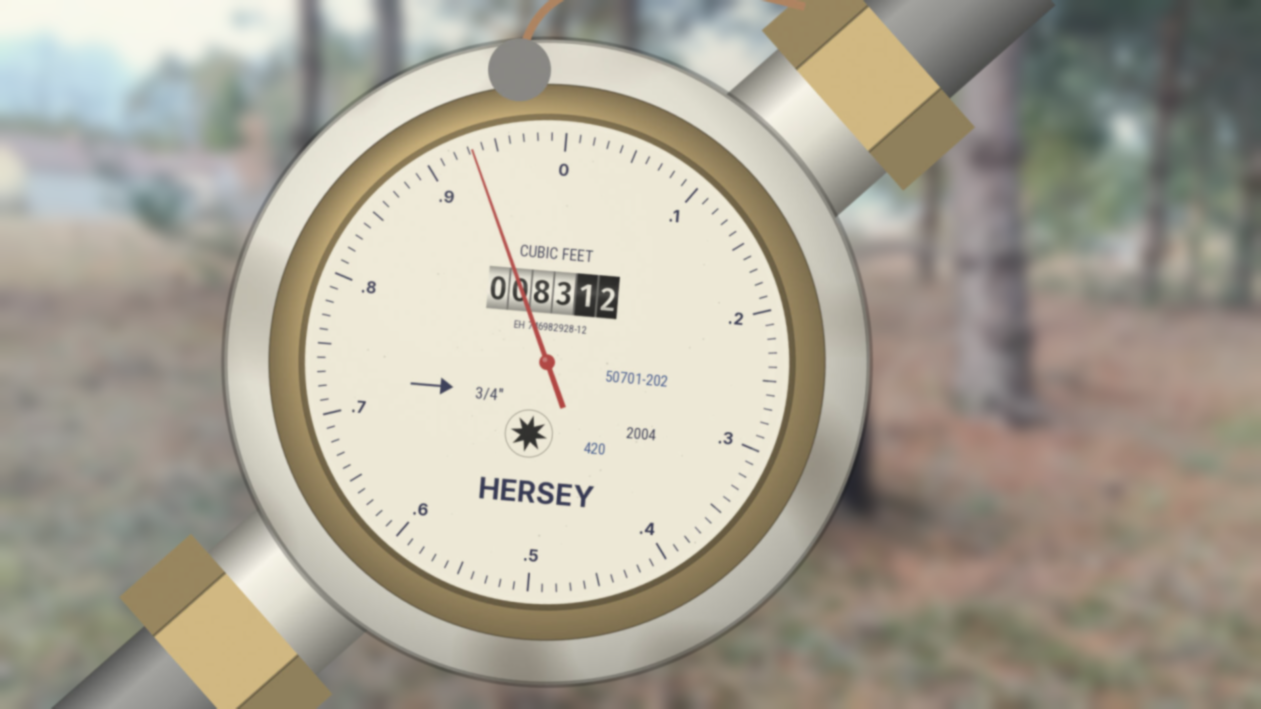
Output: 8311.93 ft³
